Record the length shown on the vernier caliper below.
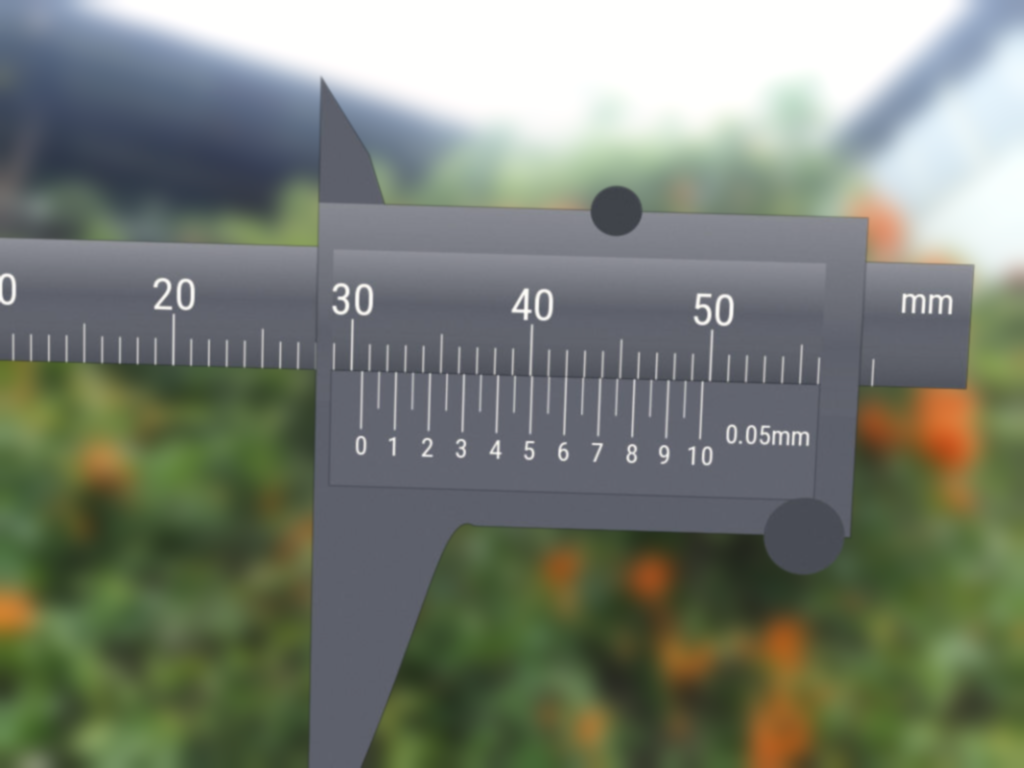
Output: 30.6 mm
